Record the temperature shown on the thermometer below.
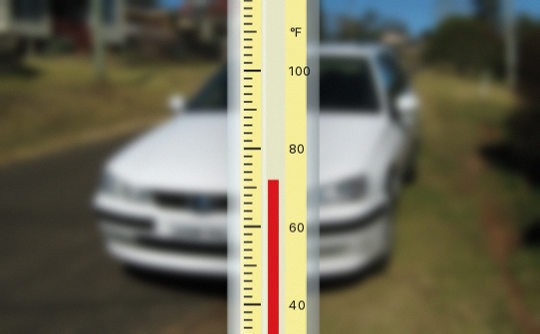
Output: 72 °F
